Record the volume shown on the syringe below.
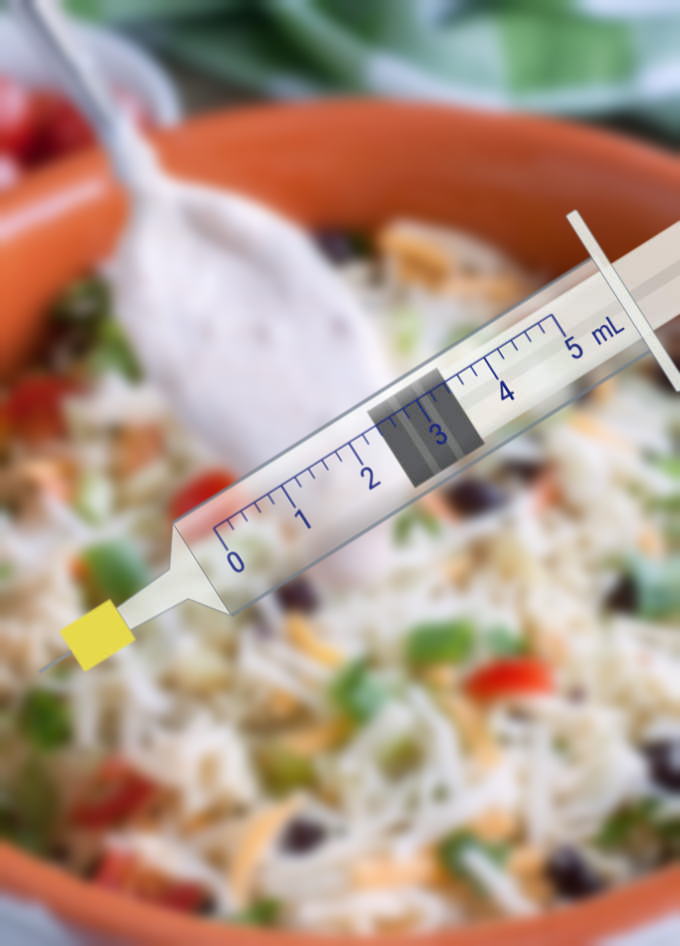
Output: 2.4 mL
